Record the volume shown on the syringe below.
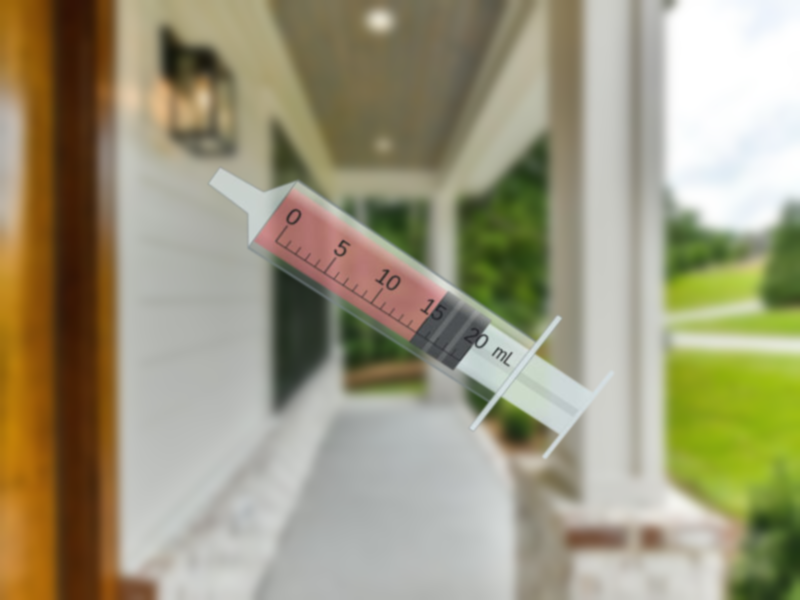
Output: 15 mL
